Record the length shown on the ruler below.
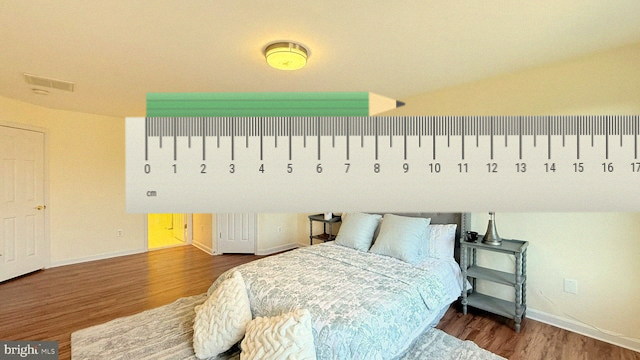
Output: 9 cm
